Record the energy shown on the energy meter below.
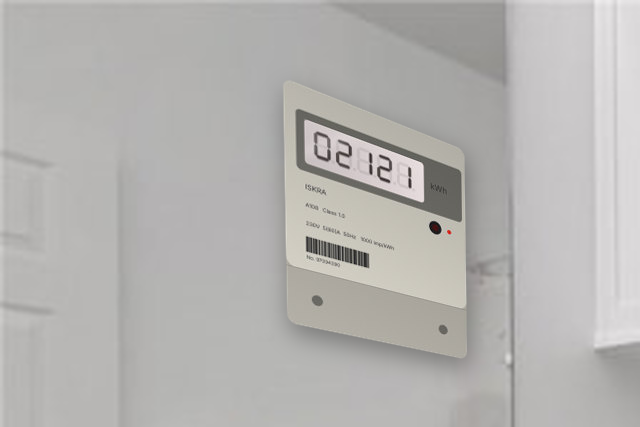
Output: 2121 kWh
